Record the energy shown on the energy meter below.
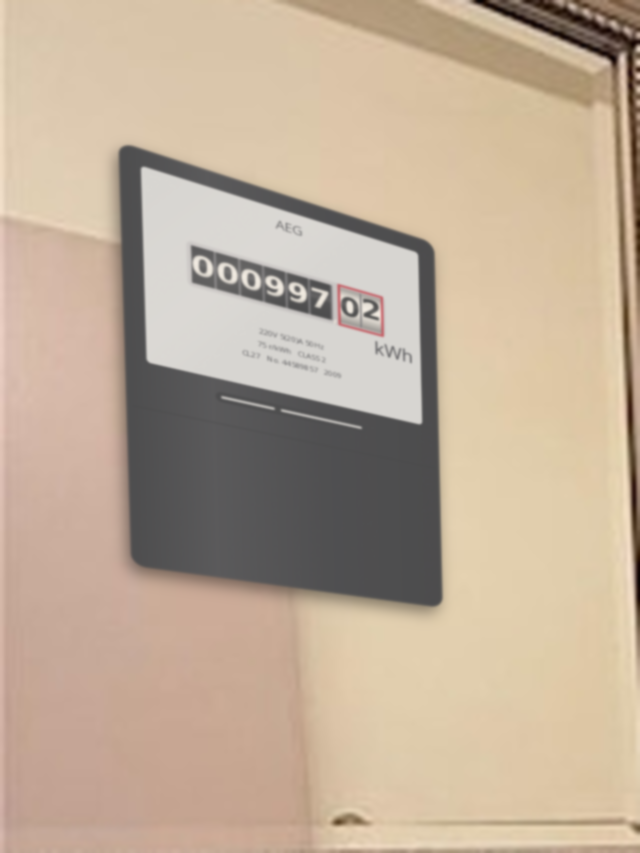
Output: 997.02 kWh
